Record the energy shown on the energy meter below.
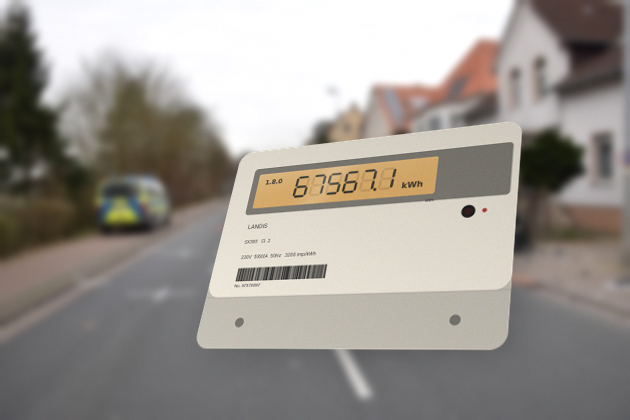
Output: 67567.1 kWh
